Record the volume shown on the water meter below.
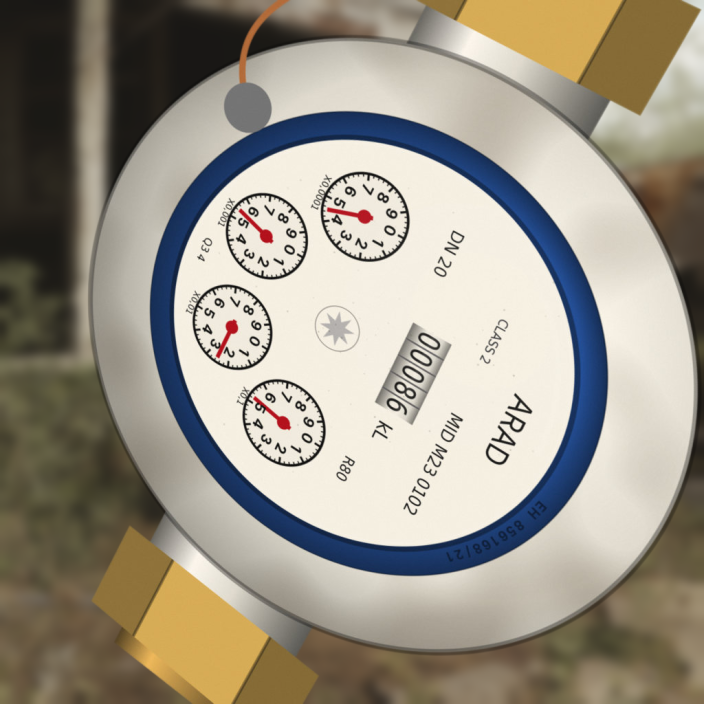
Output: 86.5254 kL
